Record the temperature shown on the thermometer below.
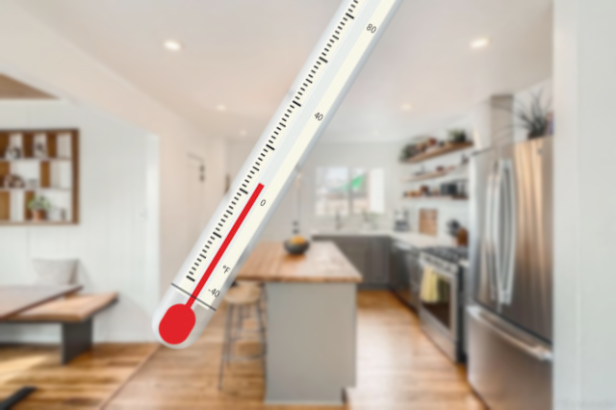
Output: 6 °F
